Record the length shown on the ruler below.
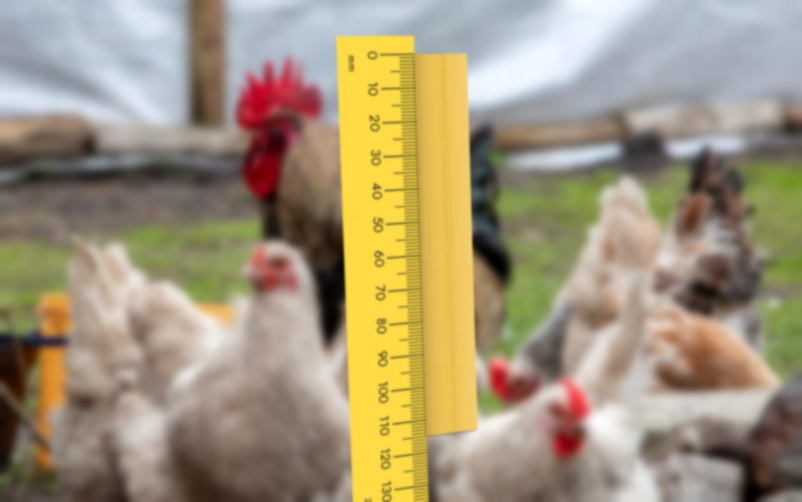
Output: 115 mm
